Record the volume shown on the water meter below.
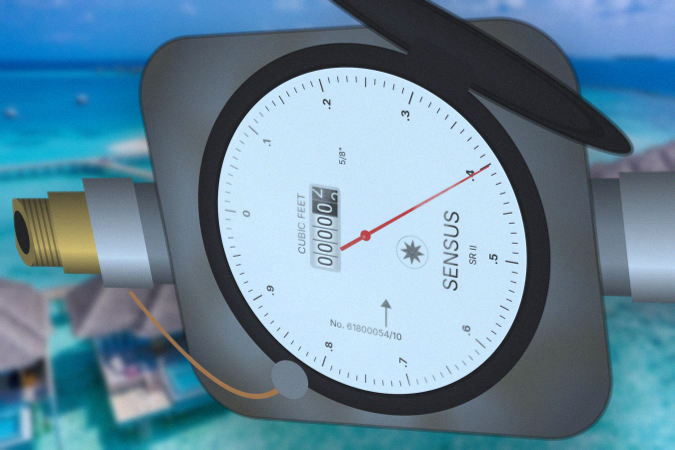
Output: 2.40 ft³
